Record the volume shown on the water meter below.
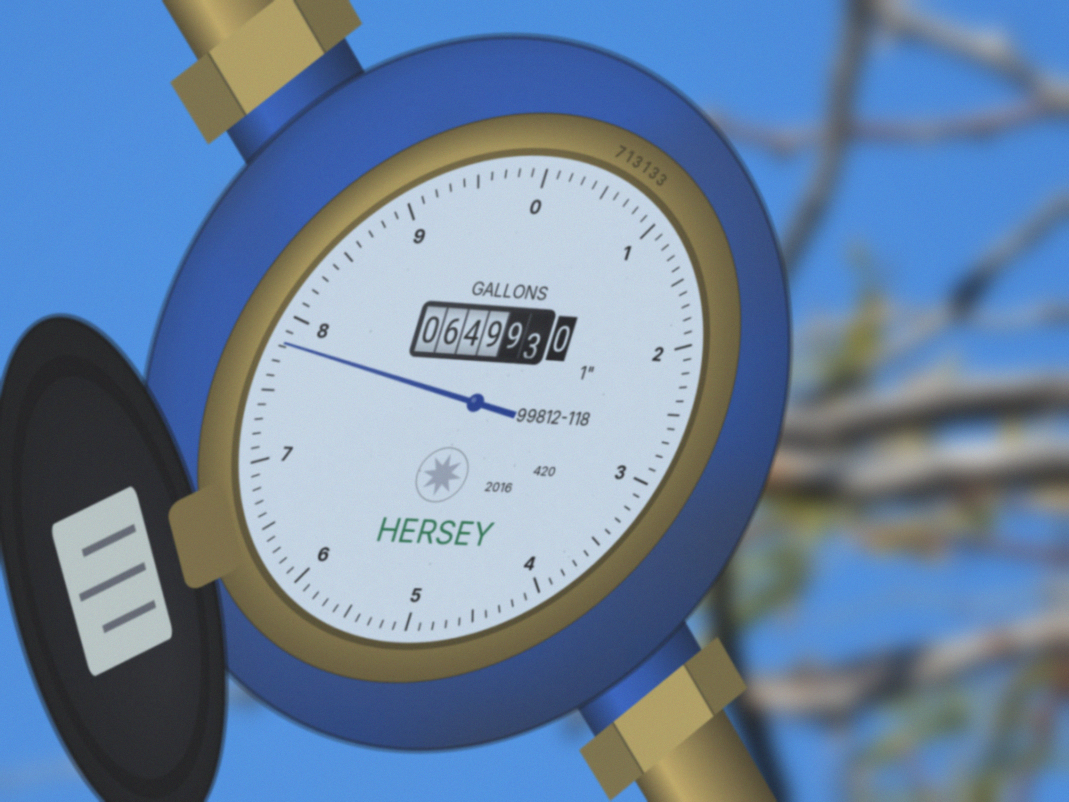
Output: 649927.8 gal
